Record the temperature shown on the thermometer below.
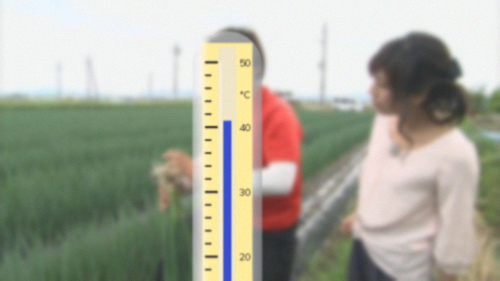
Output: 41 °C
